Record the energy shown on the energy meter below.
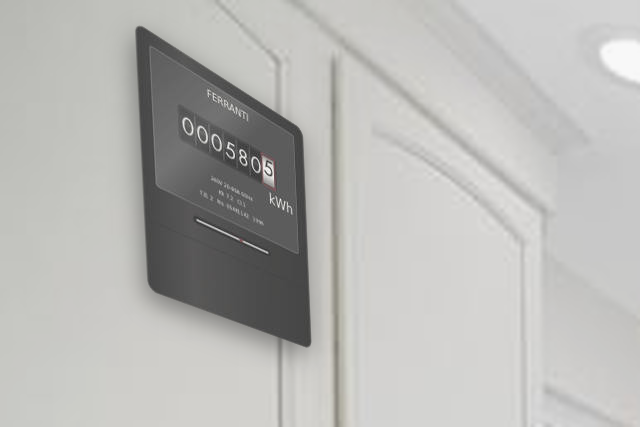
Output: 580.5 kWh
